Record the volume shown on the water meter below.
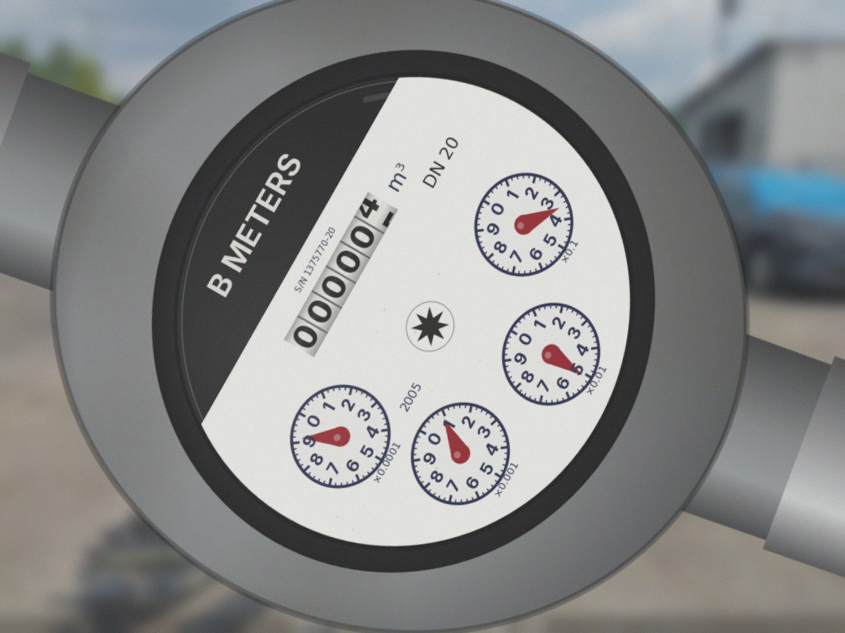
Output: 4.3509 m³
